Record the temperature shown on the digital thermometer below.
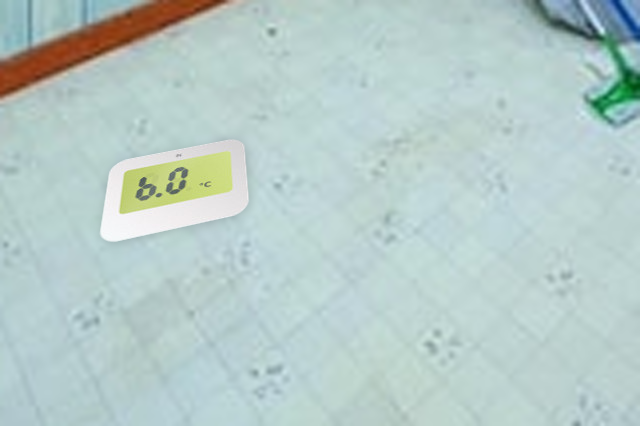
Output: 6.0 °C
